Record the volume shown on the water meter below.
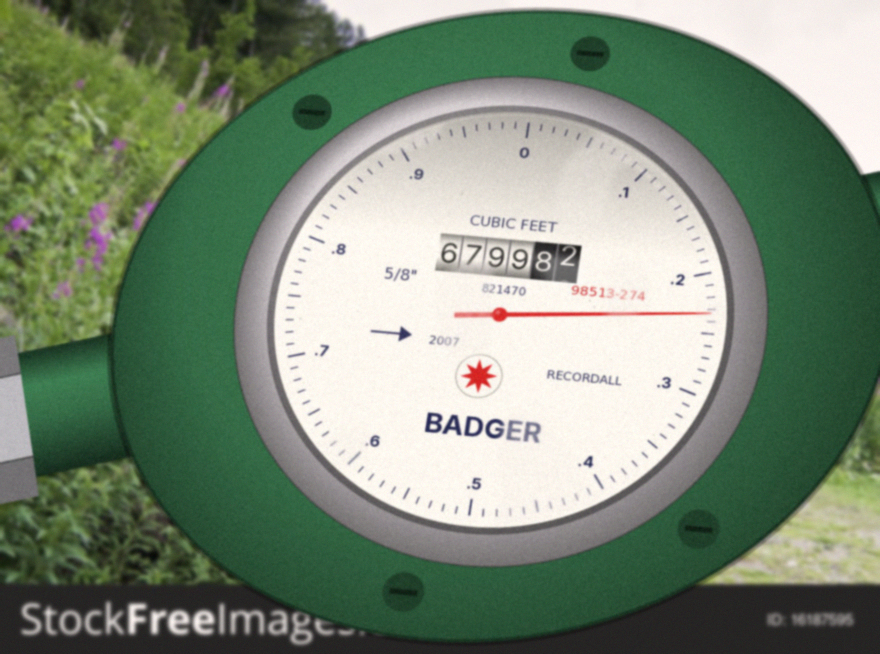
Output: 679982.23 ft³
